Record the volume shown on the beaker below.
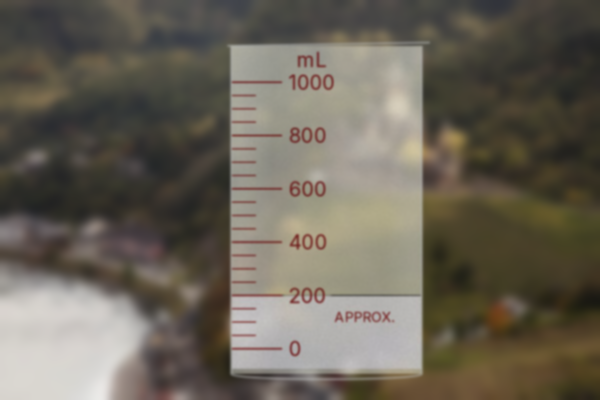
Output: 200 mL
